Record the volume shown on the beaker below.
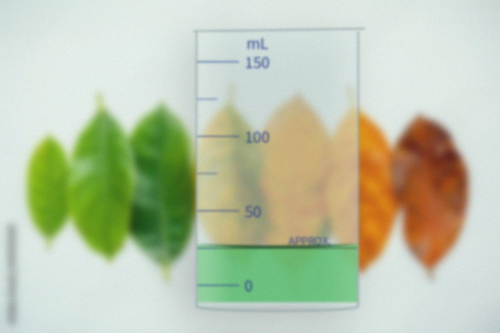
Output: 25 mL
